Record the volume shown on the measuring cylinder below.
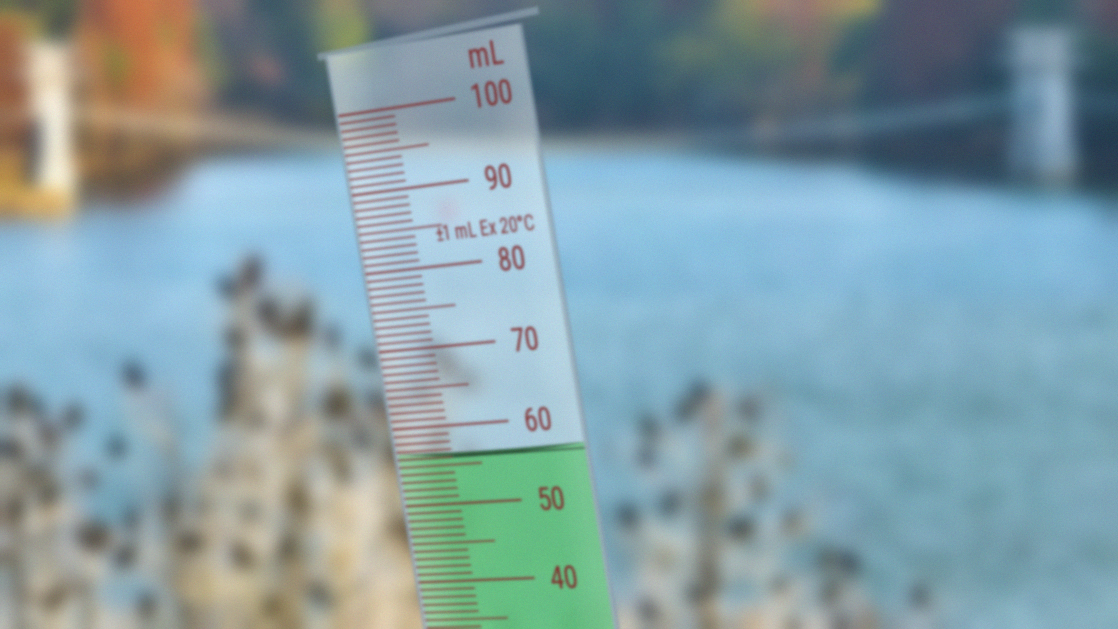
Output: 56 mL
